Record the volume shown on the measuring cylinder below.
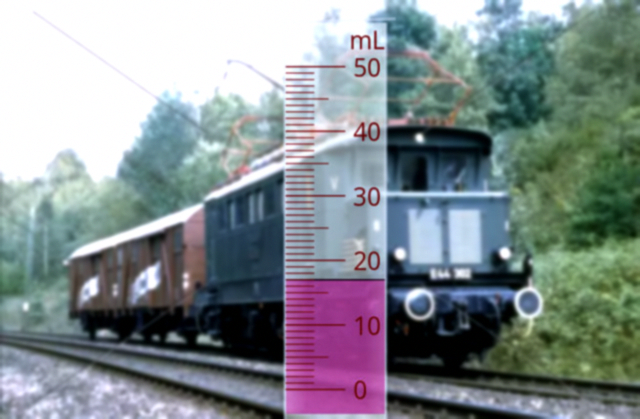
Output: 17 mL
